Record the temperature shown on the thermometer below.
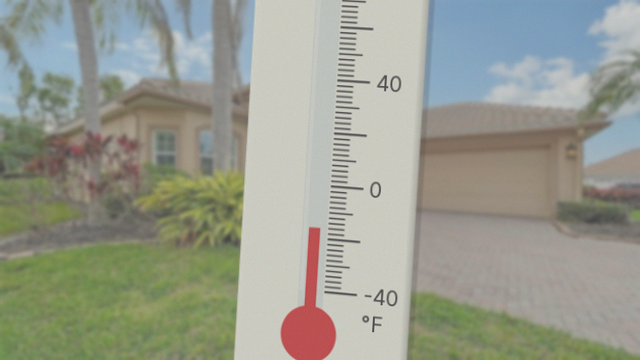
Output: -16 °F
